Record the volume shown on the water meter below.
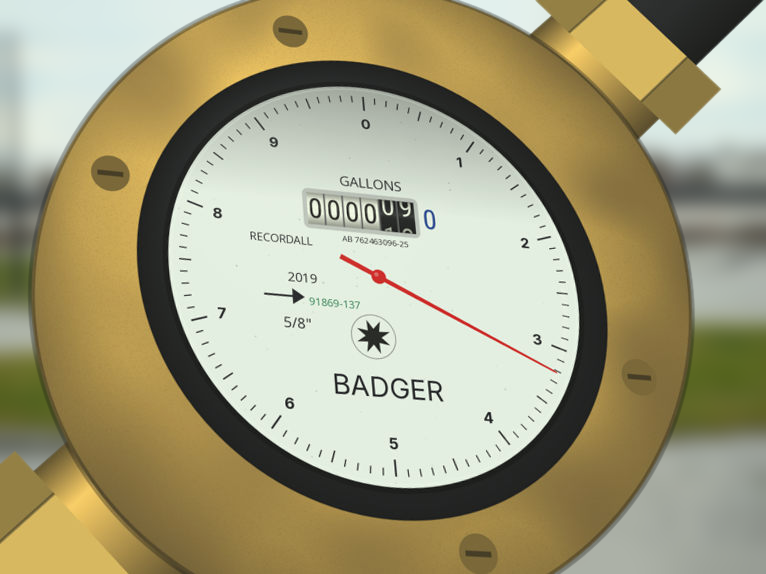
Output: 93.2 gal
